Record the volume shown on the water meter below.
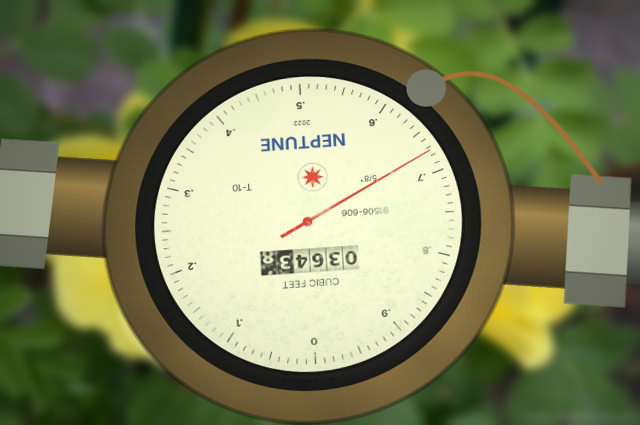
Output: 36437.67 ft³
